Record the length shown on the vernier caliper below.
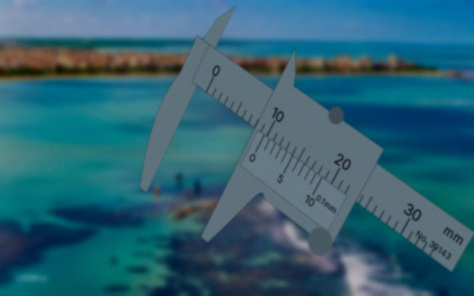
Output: 9.6 mm
